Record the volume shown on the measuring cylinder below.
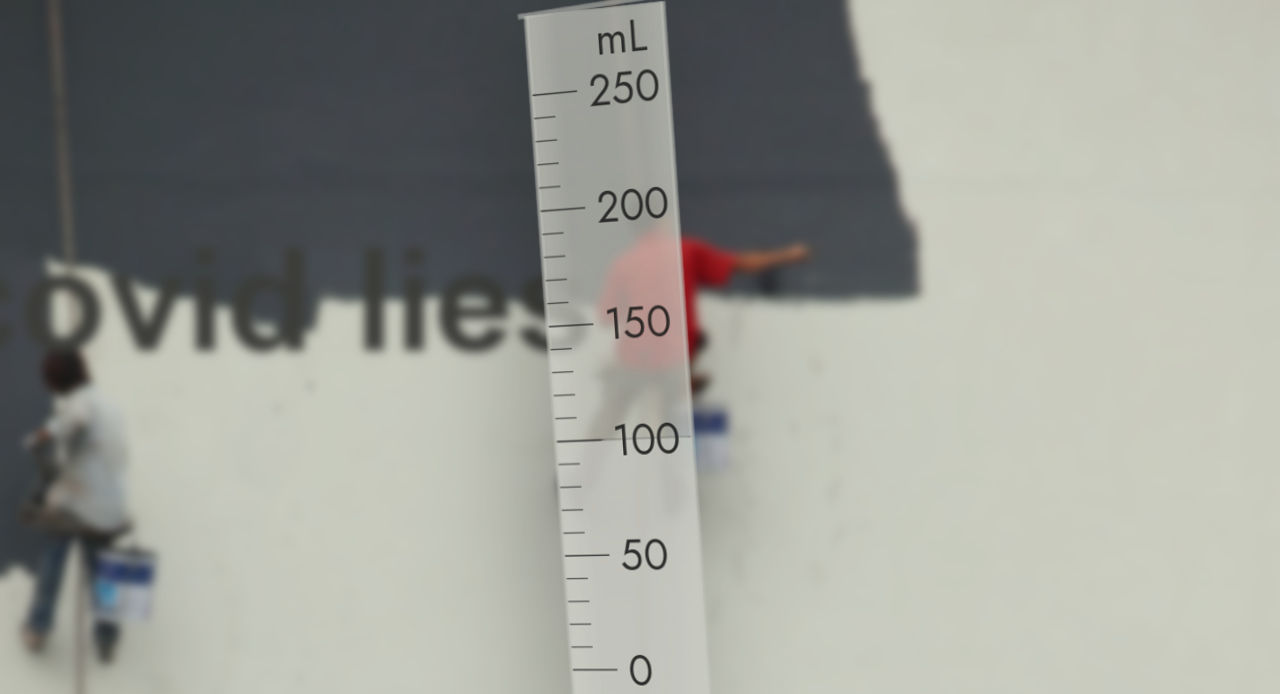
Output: 100 mL
